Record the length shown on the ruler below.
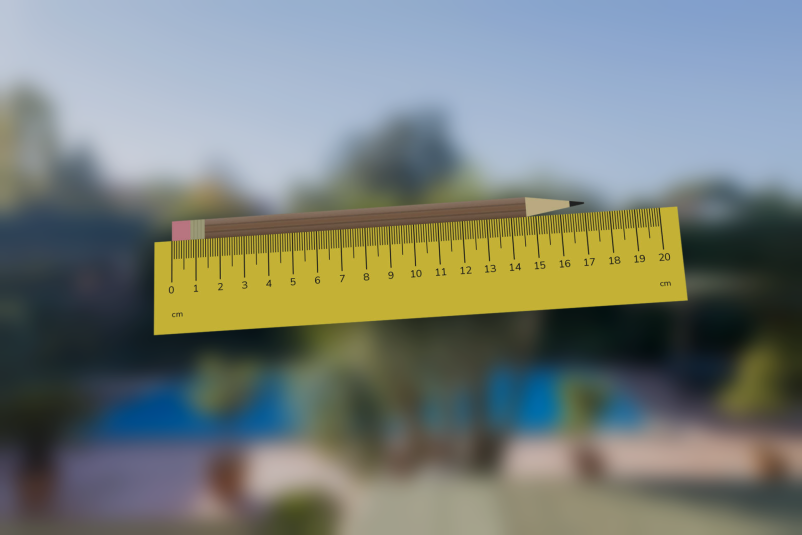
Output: 17 cm
